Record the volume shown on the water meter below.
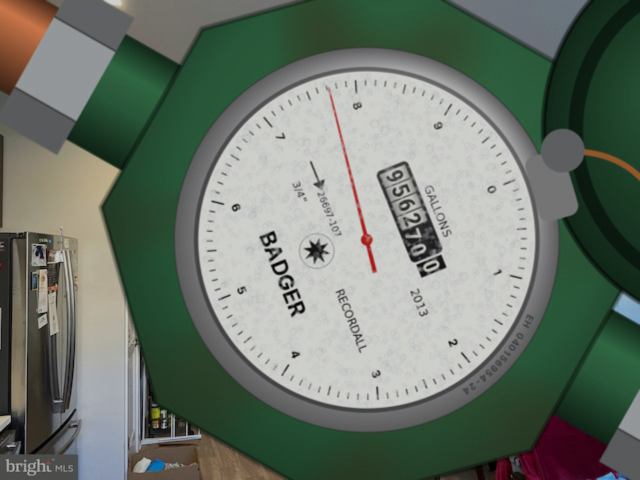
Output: 9562697.7 gal
